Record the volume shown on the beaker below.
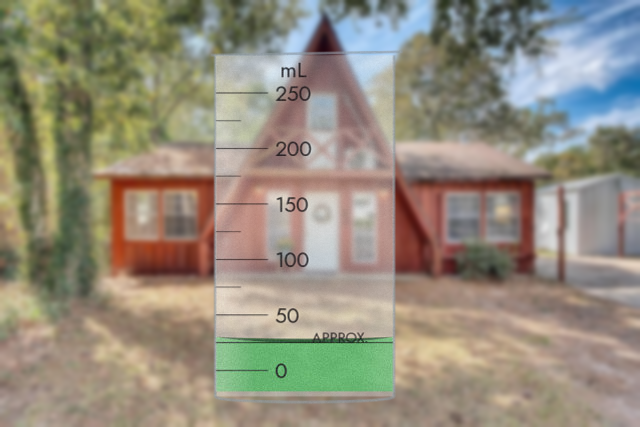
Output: 25 mL
